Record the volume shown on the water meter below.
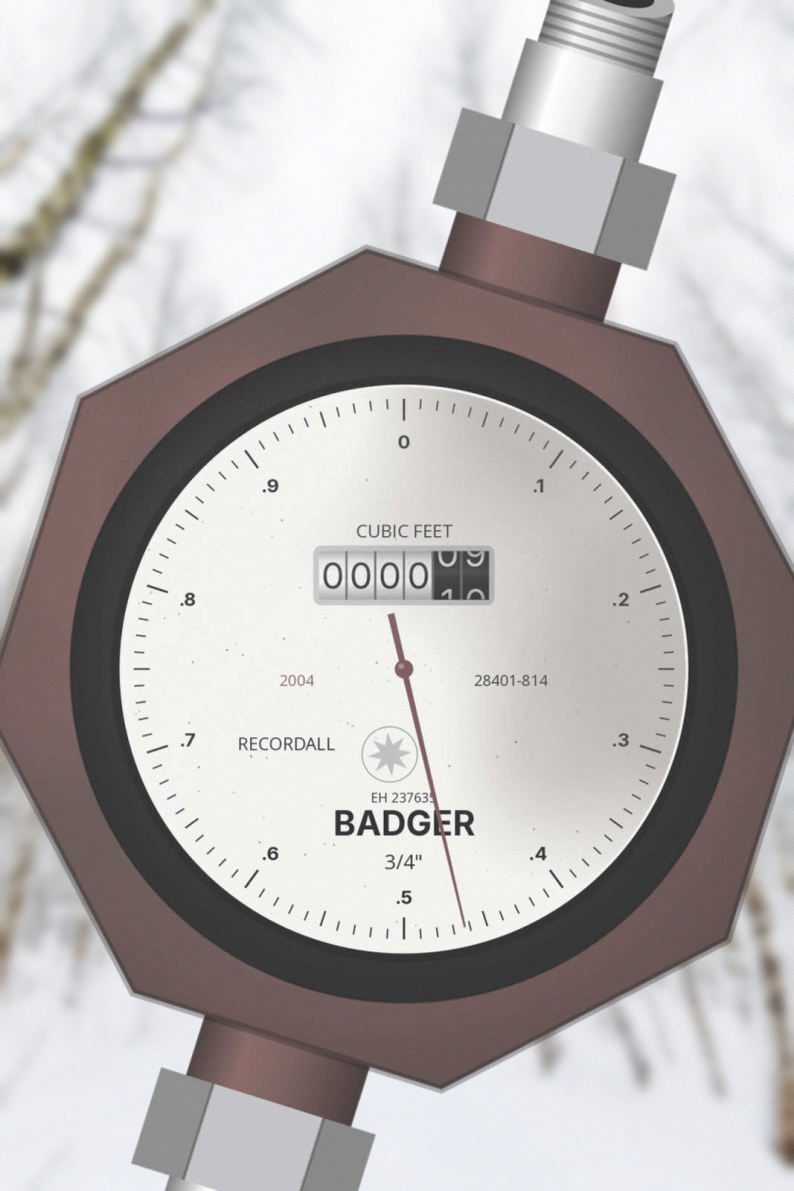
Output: 9.46 ft³
